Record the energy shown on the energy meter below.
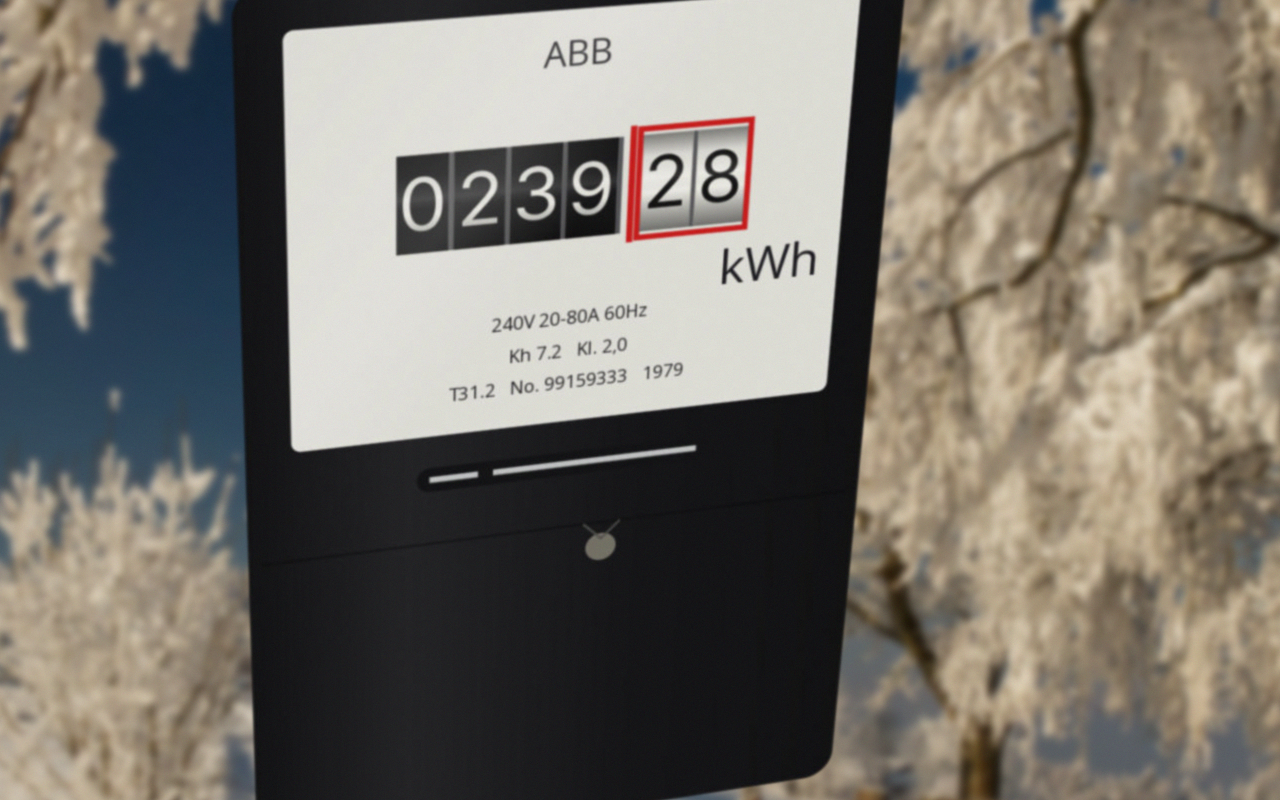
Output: 239.28 kWh
